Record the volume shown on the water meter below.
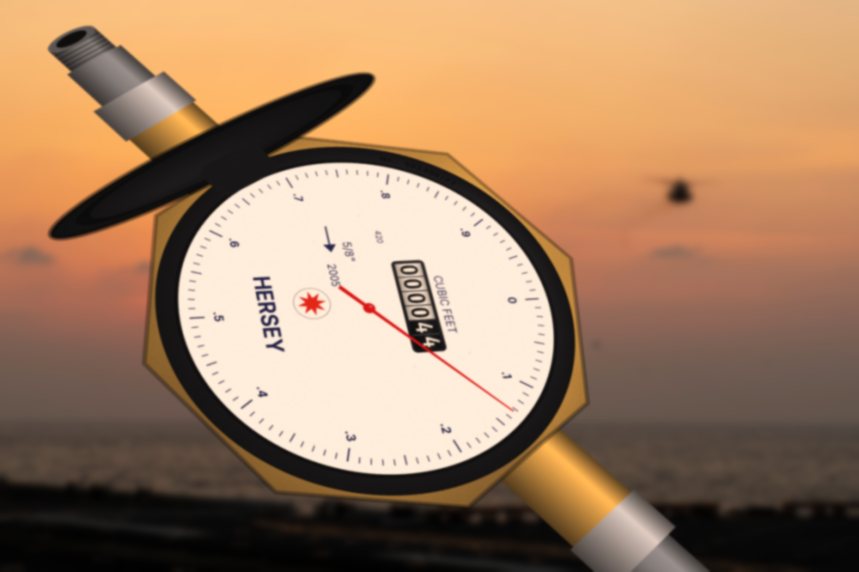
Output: 44.13 ft³
